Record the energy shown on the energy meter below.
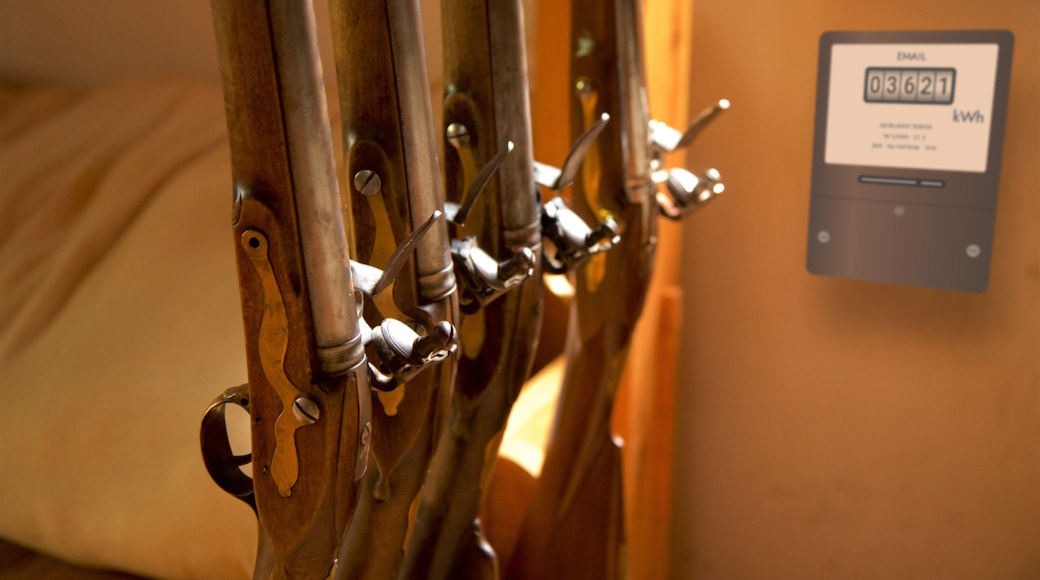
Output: 3621 kWh
